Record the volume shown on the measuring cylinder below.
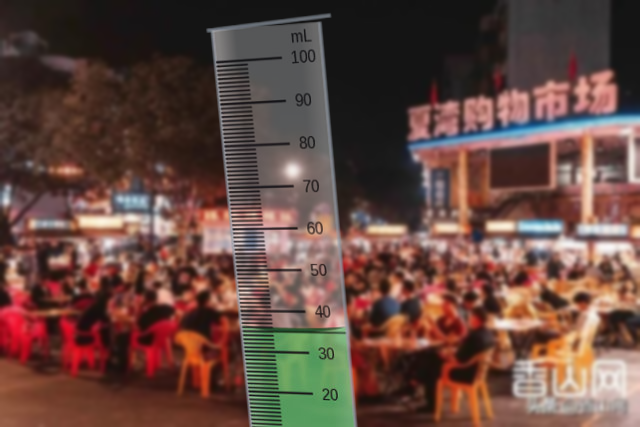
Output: 35 mL
